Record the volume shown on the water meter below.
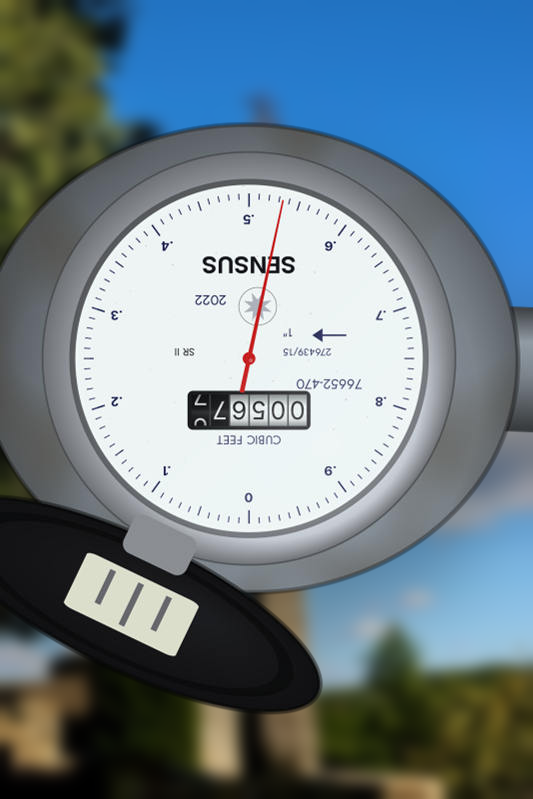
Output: 5676.53 ft³
